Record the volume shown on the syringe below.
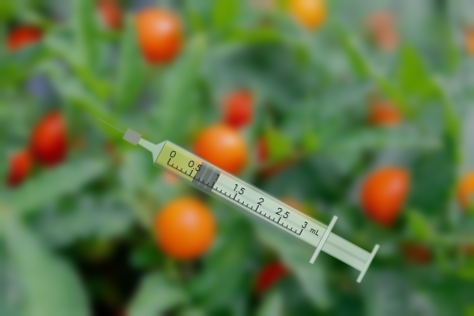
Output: 0.6 mL
